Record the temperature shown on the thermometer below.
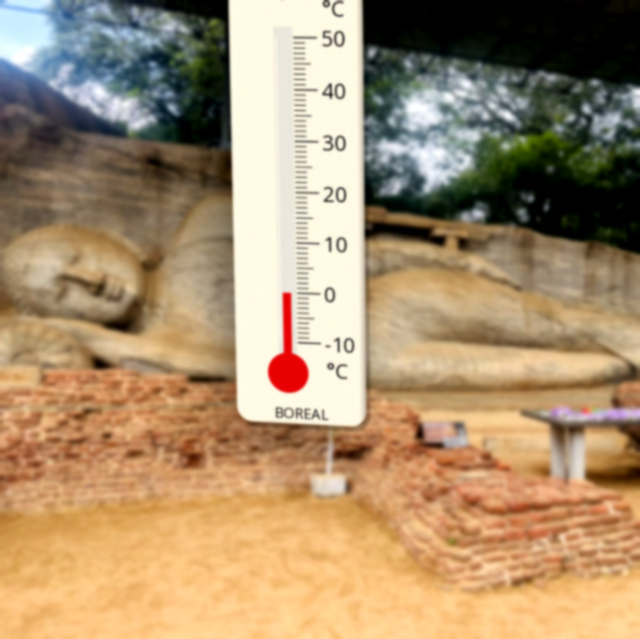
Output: 0 °C
